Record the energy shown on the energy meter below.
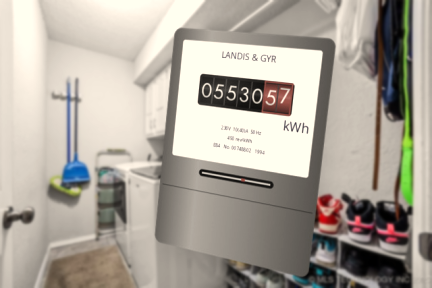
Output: 5530.57 kWh
